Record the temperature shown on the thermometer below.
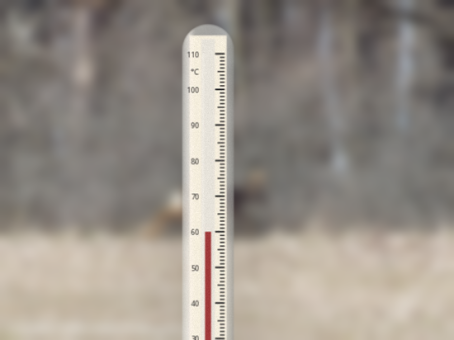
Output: 60 °C
